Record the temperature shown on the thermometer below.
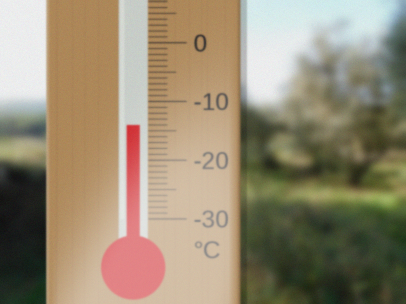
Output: -14 °C
